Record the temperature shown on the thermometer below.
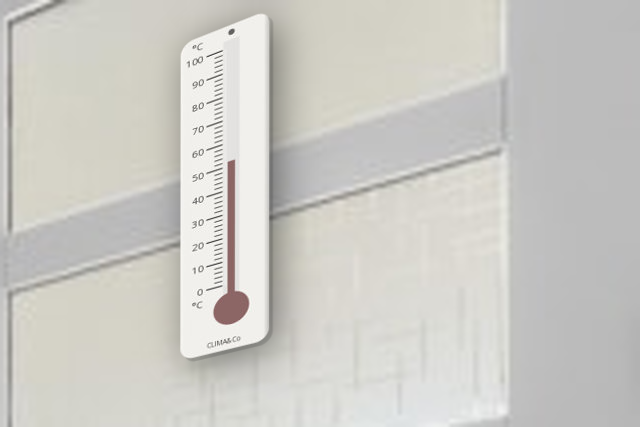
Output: 52 °C
